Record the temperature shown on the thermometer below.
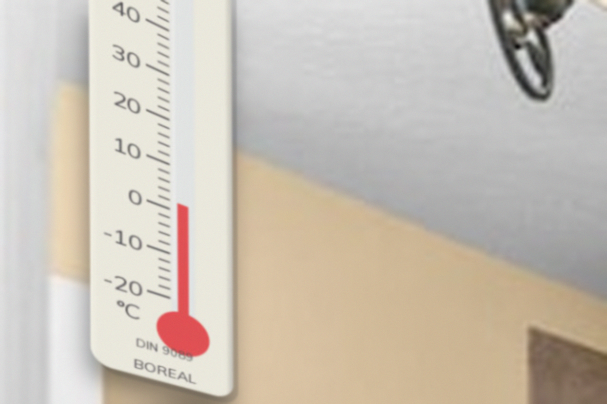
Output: 2 °C
